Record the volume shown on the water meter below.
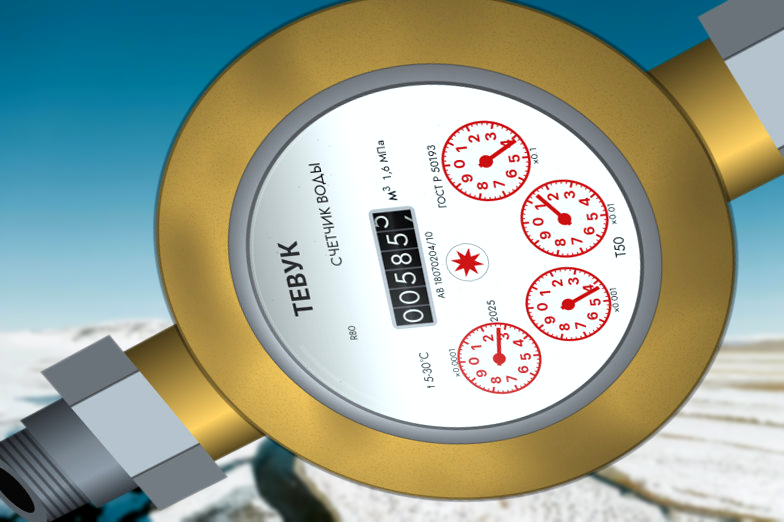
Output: 5855.4142 m³
